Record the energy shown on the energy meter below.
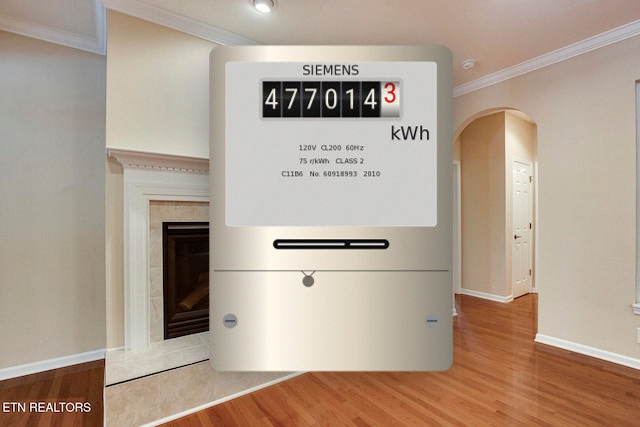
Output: 477014.3 kWh
